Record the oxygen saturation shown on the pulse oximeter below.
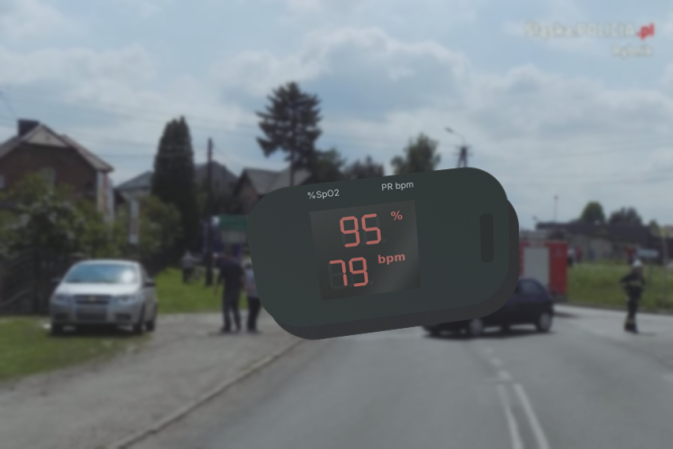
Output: 95 %
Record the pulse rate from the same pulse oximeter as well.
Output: 79 bpm
